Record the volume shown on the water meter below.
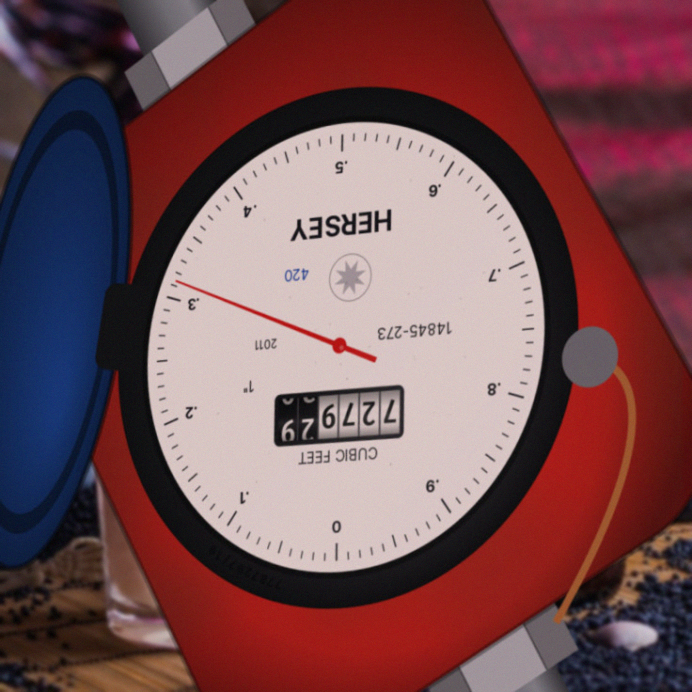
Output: 727929.31 ft³
